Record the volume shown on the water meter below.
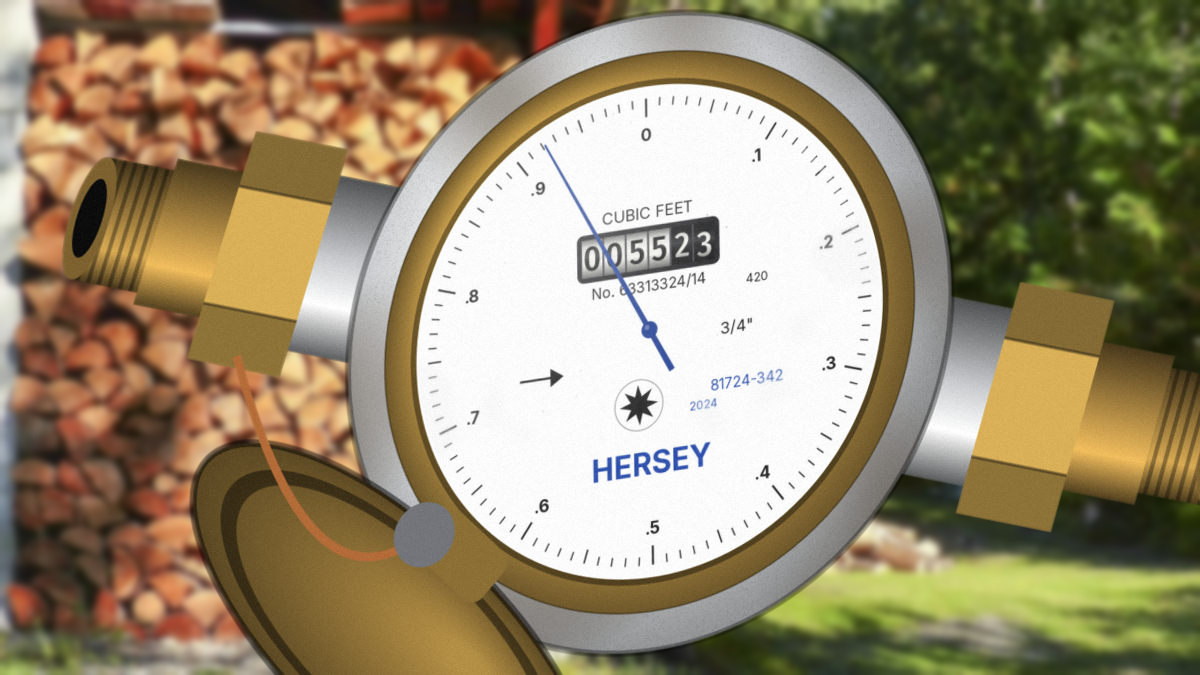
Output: 5522.92 ft³
